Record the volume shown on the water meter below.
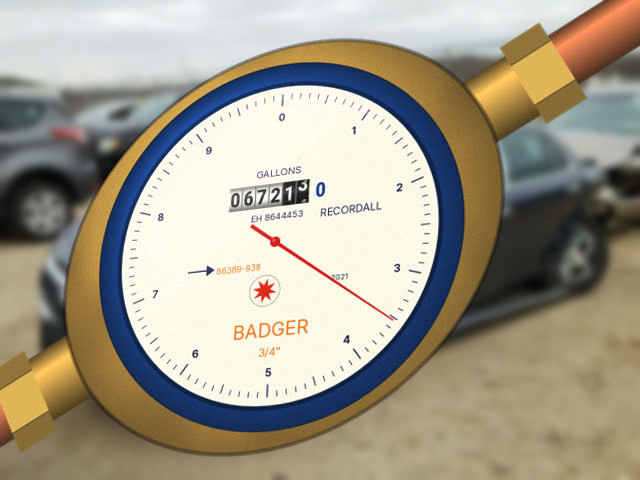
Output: 672133.5 gal
